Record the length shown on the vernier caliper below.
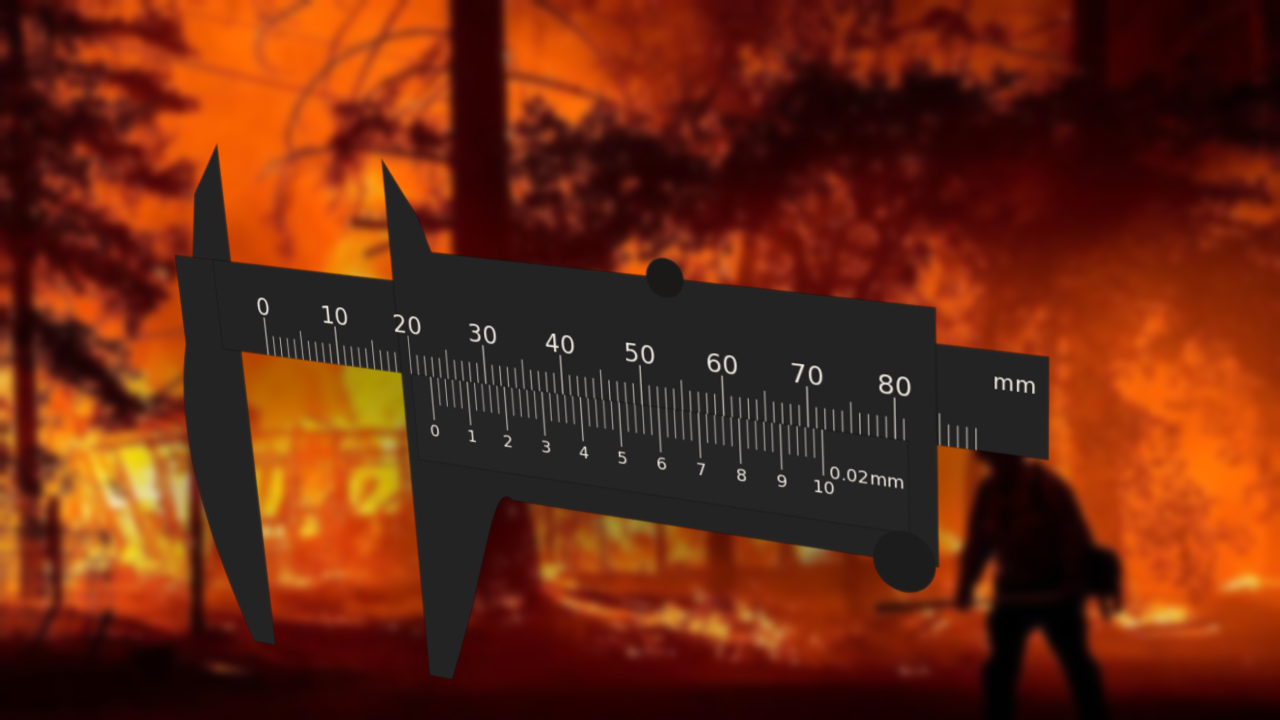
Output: 22.6 mm
